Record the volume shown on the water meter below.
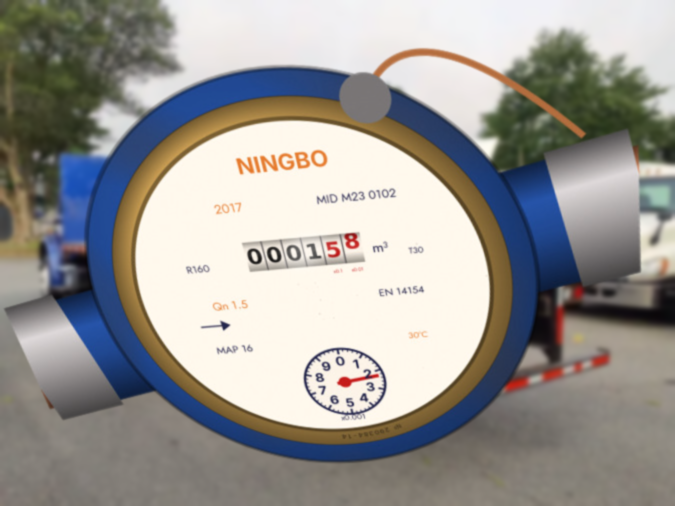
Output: 1.582 m³
